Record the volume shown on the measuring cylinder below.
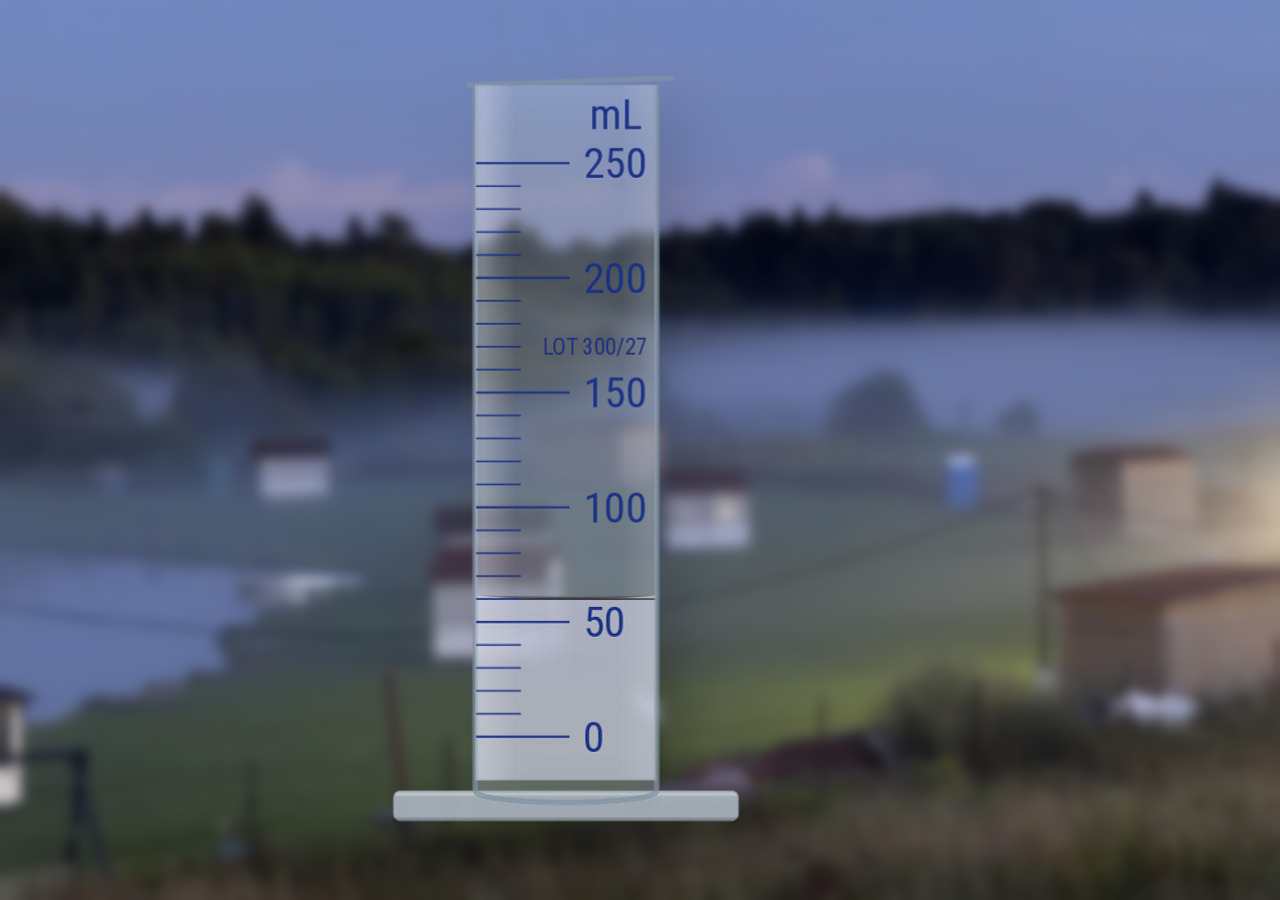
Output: 60 mL
